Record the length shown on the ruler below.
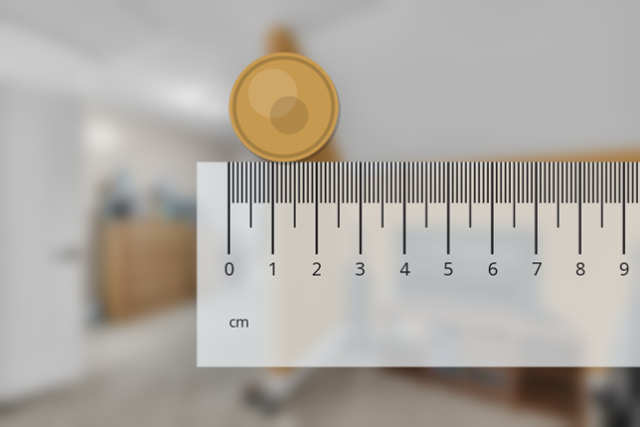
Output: 2.5 cm
